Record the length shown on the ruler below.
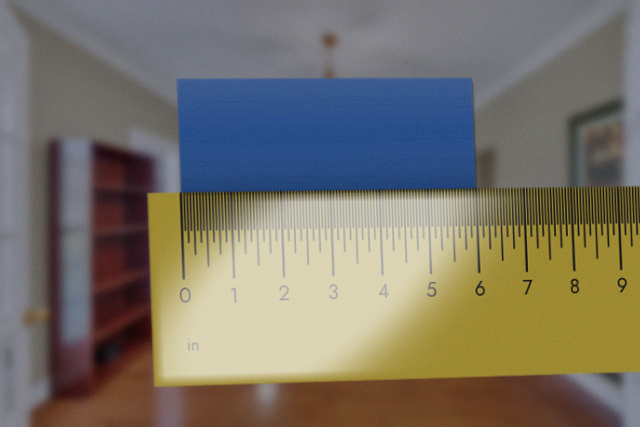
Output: 6 in
